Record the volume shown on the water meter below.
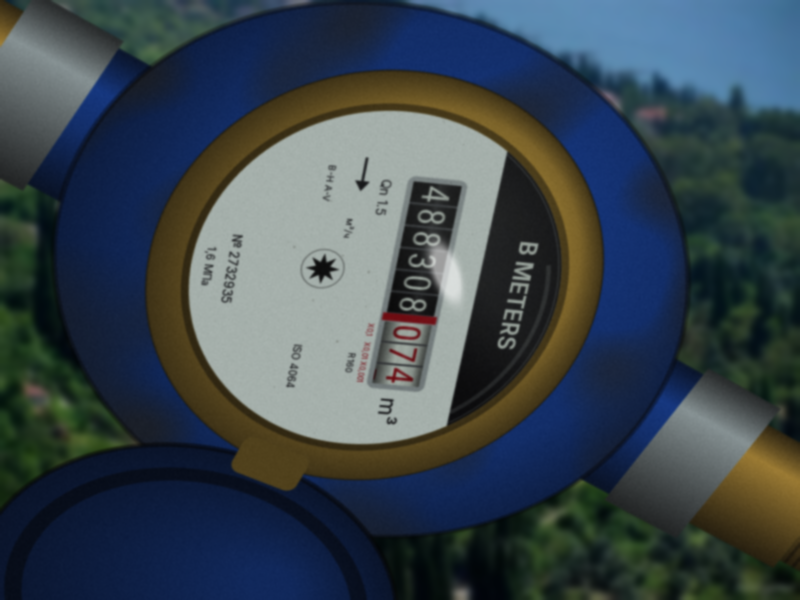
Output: 488308.074 m³
